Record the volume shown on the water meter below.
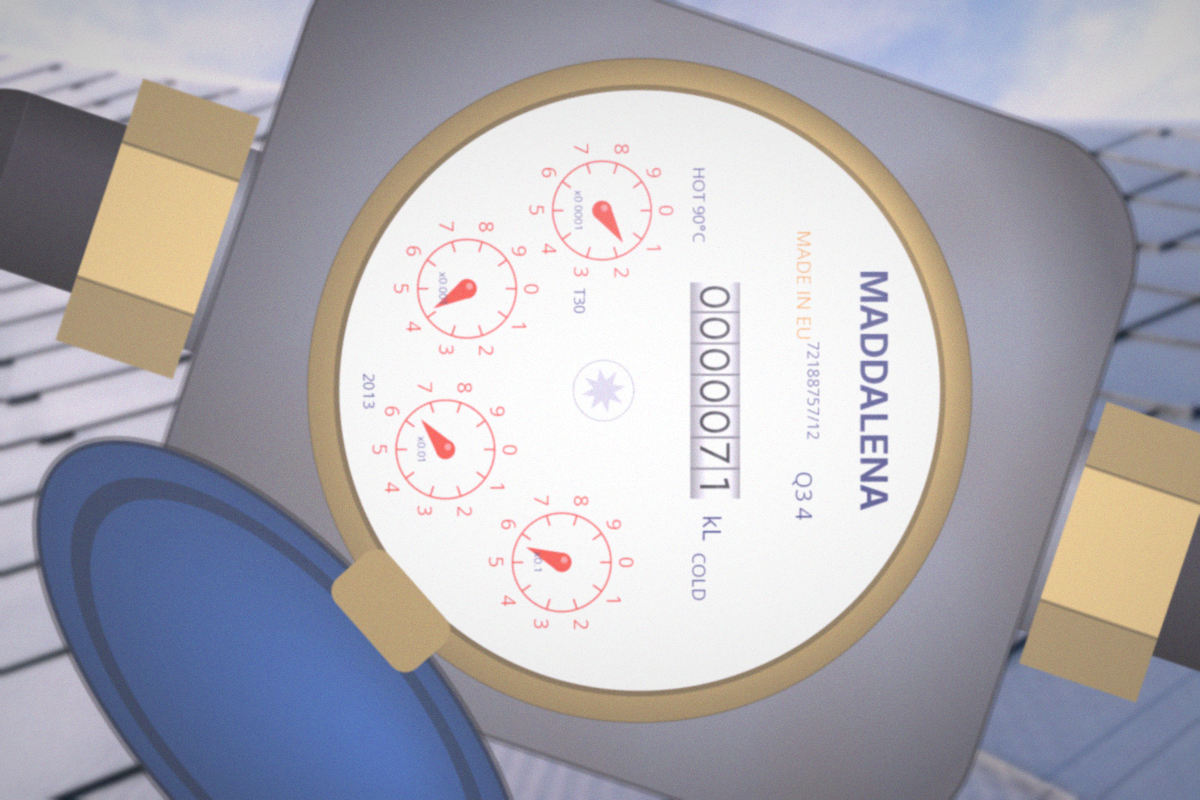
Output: 71.5641 kL
